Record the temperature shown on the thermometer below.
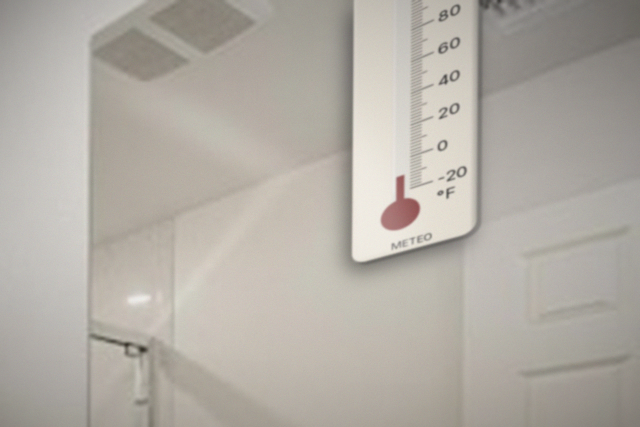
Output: -10 °F
